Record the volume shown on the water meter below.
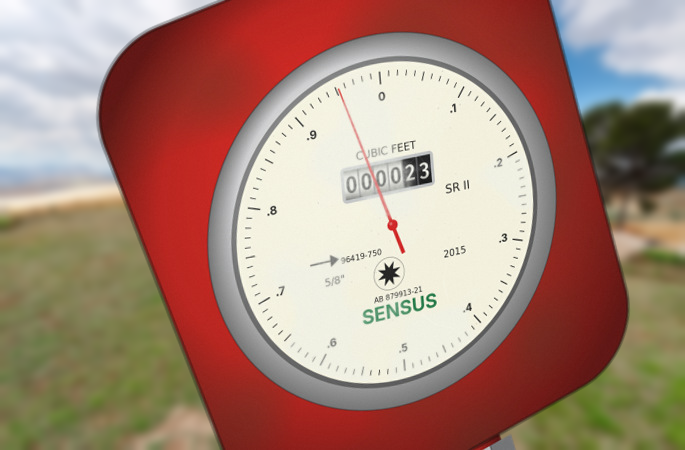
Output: 22.95 ft³
